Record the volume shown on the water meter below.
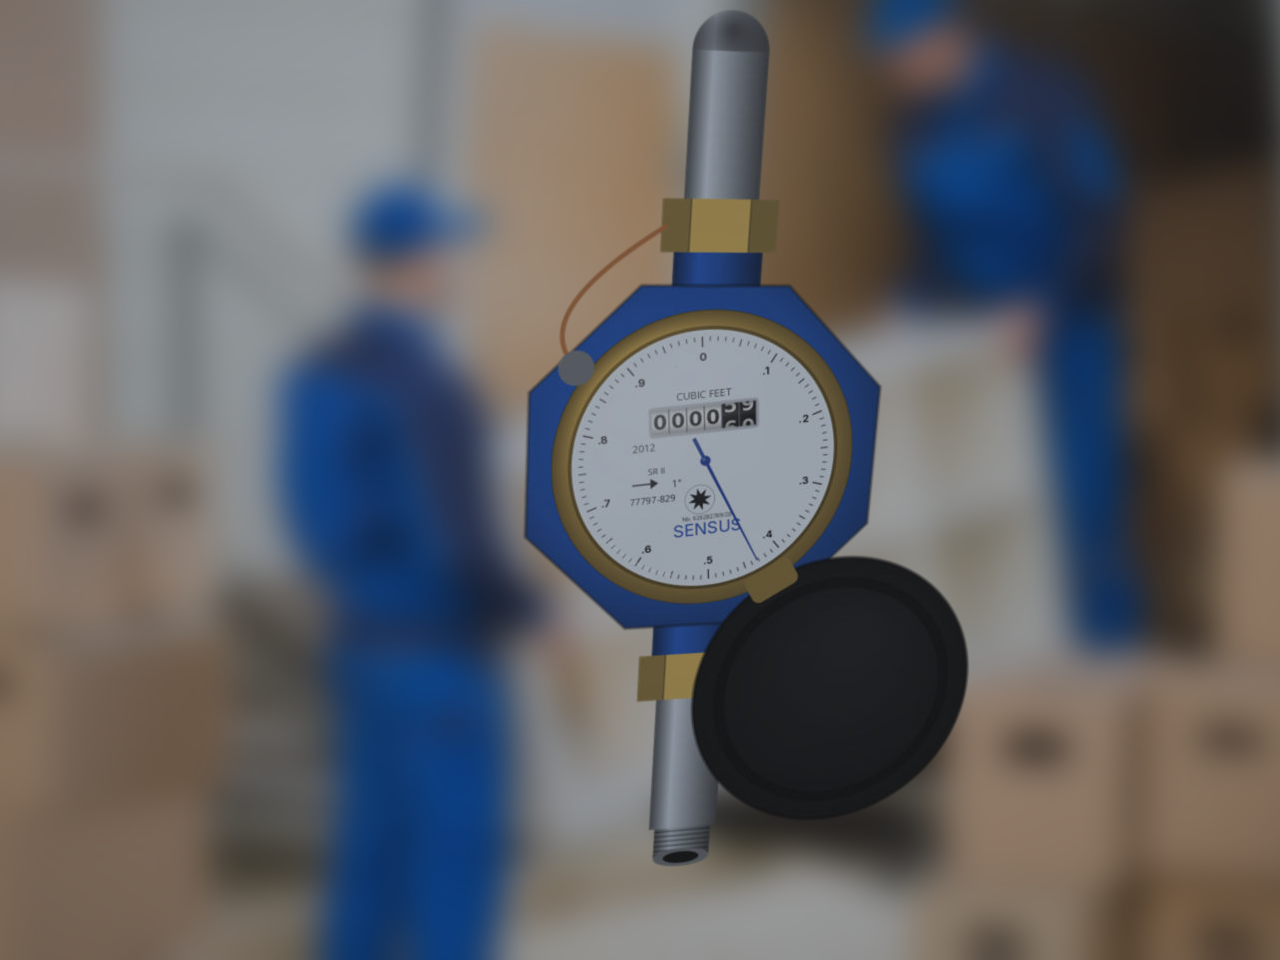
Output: 59.43 ft³
